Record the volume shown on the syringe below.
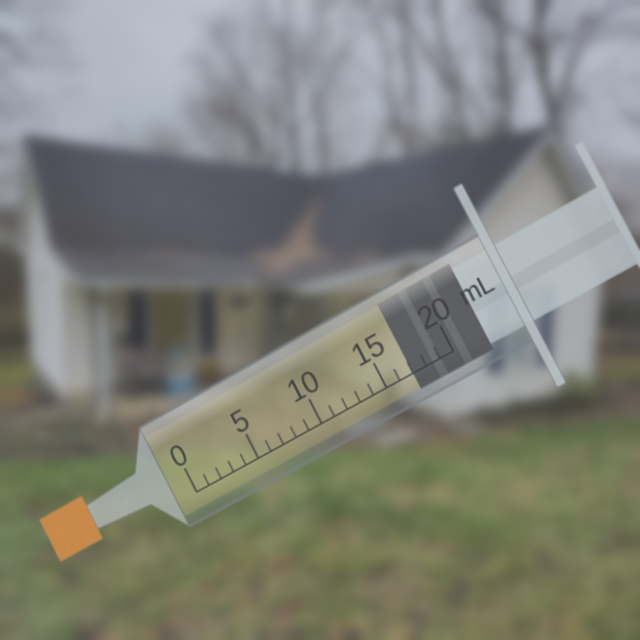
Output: 17 mL
